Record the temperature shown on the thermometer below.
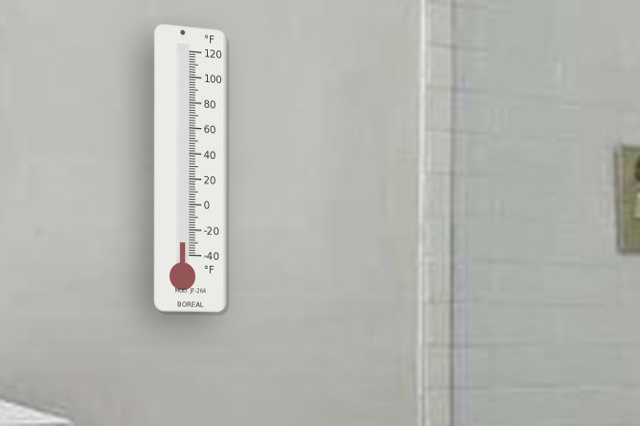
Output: -30 °F
